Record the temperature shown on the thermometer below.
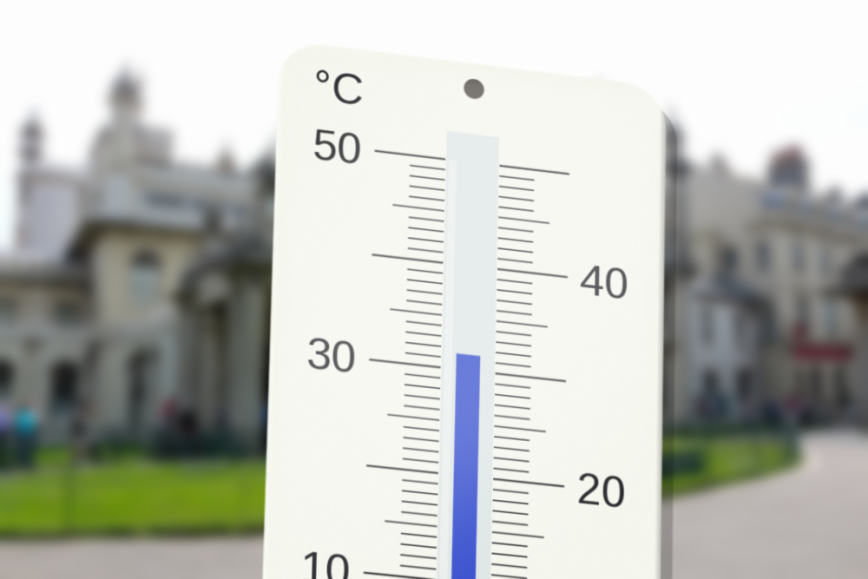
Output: 31.5 °C
